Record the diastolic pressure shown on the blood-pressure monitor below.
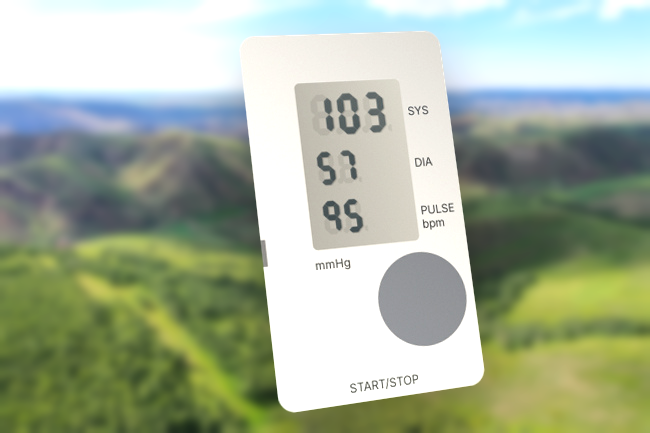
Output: 57 mmHg
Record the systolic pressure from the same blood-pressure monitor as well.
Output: 103 mmHg
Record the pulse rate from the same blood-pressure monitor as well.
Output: 95 bpm
